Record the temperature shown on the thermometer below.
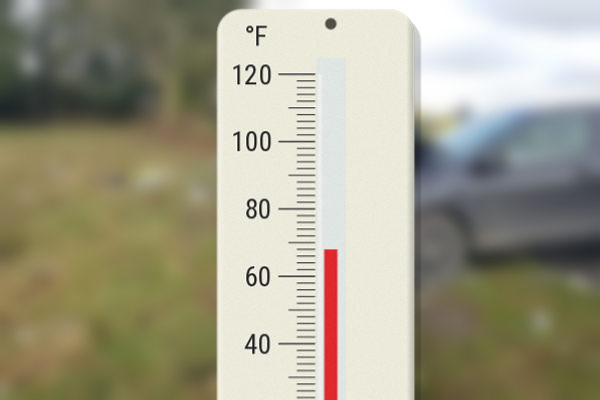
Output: 68 °F
